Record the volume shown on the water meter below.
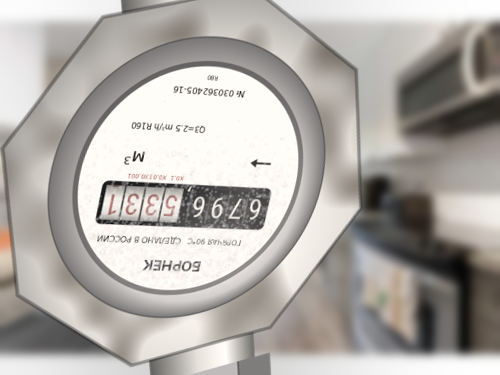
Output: 6796.5331 m³
